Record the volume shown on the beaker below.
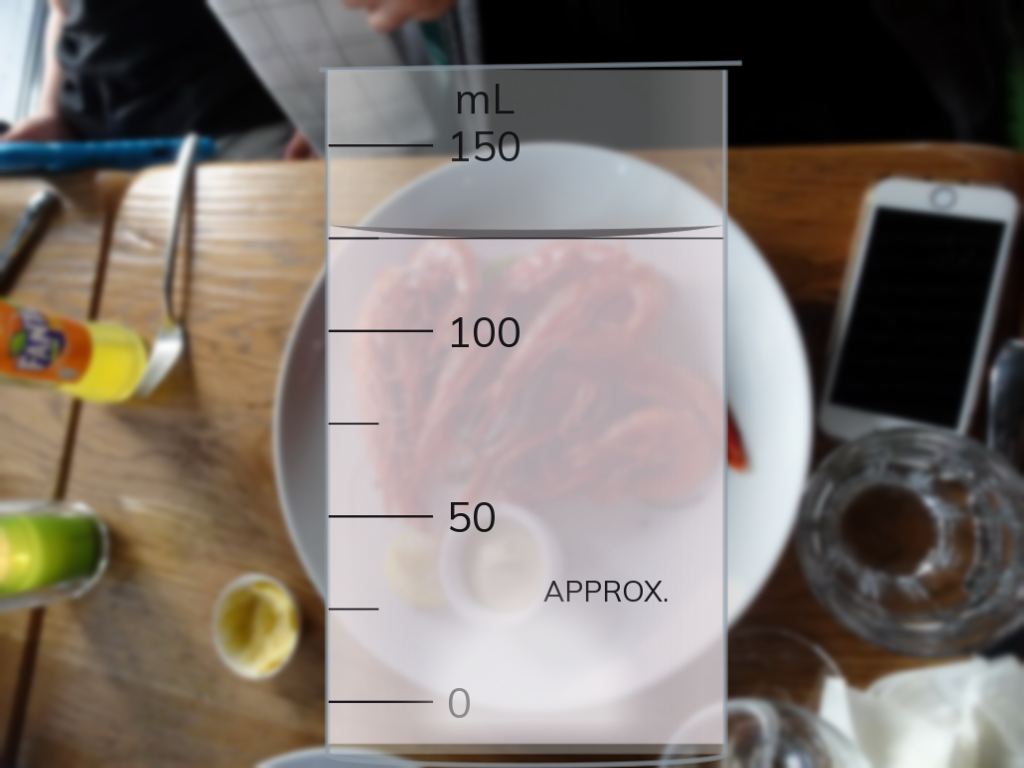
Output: 125 mL
